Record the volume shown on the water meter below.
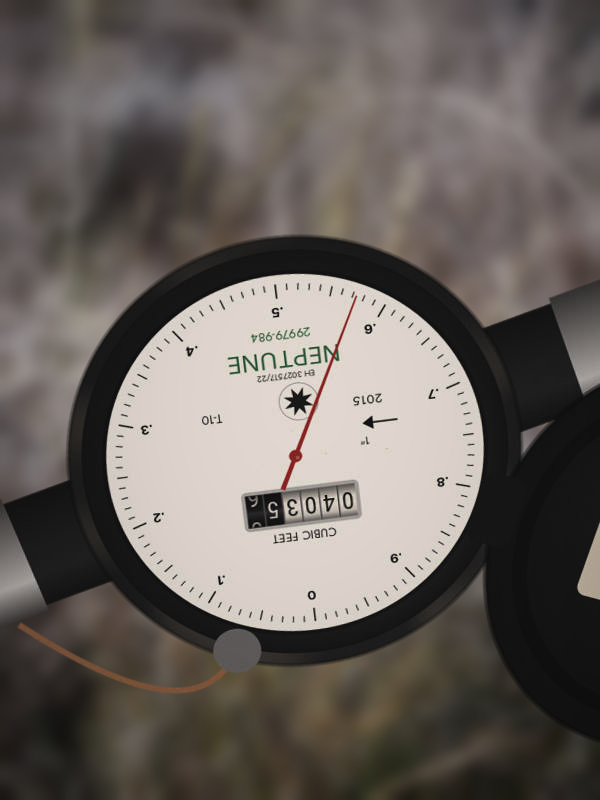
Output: 40355.57 ft³
